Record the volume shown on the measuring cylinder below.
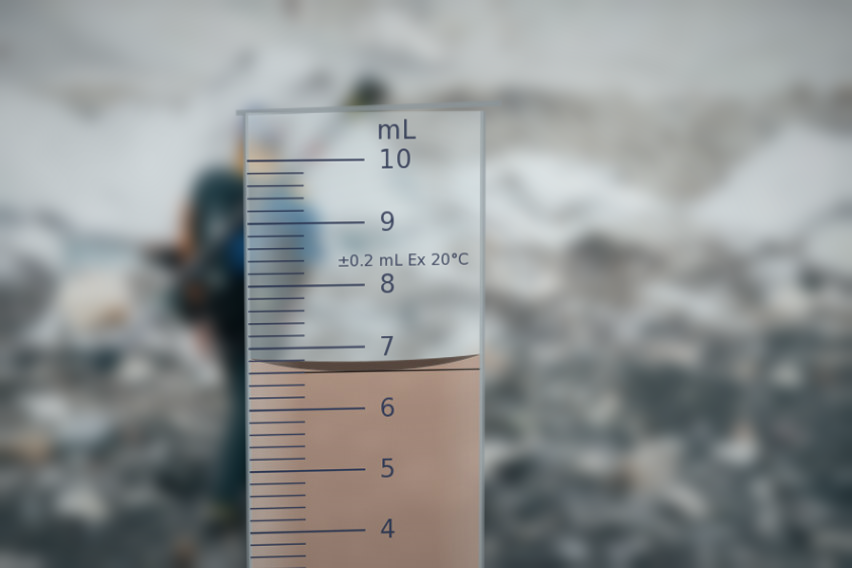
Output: 6.6 mL
